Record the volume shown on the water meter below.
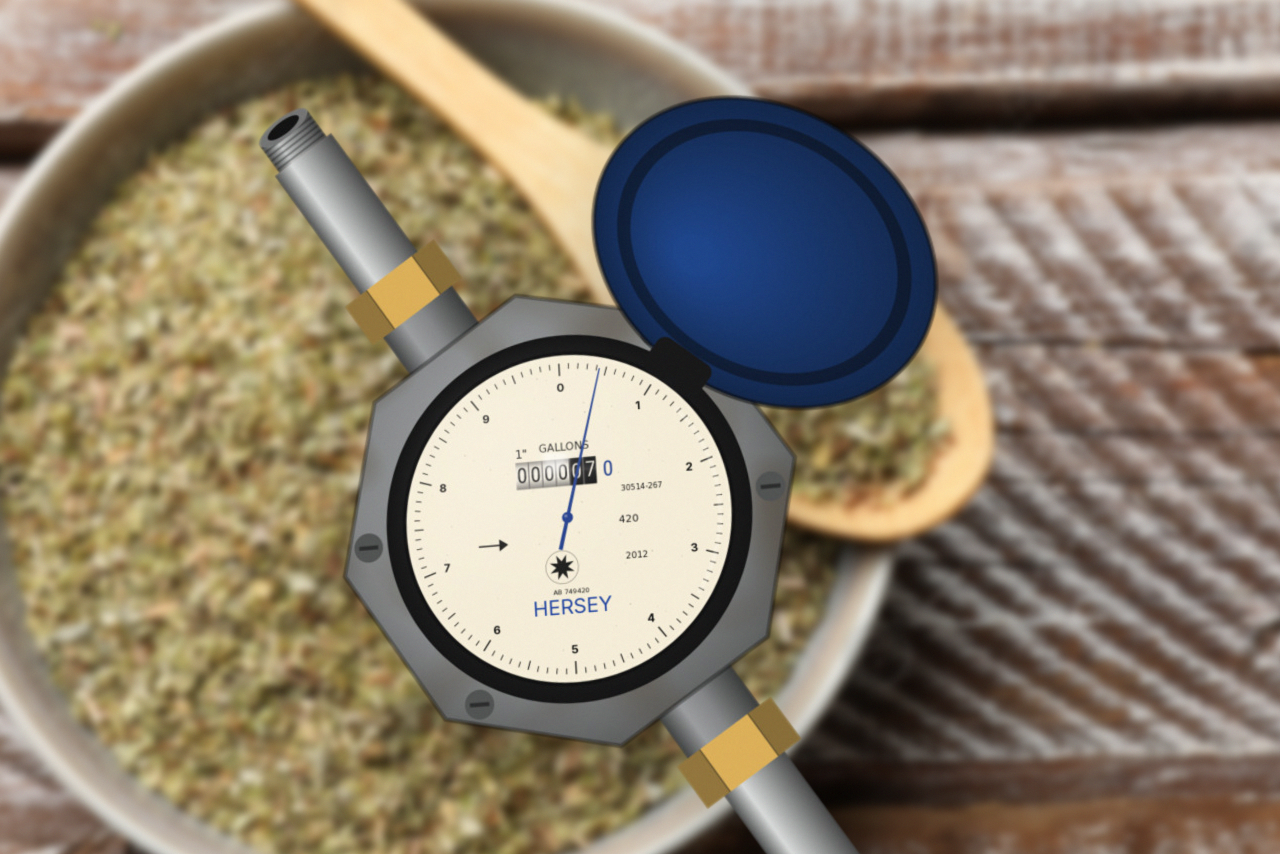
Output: 70.4 gal
